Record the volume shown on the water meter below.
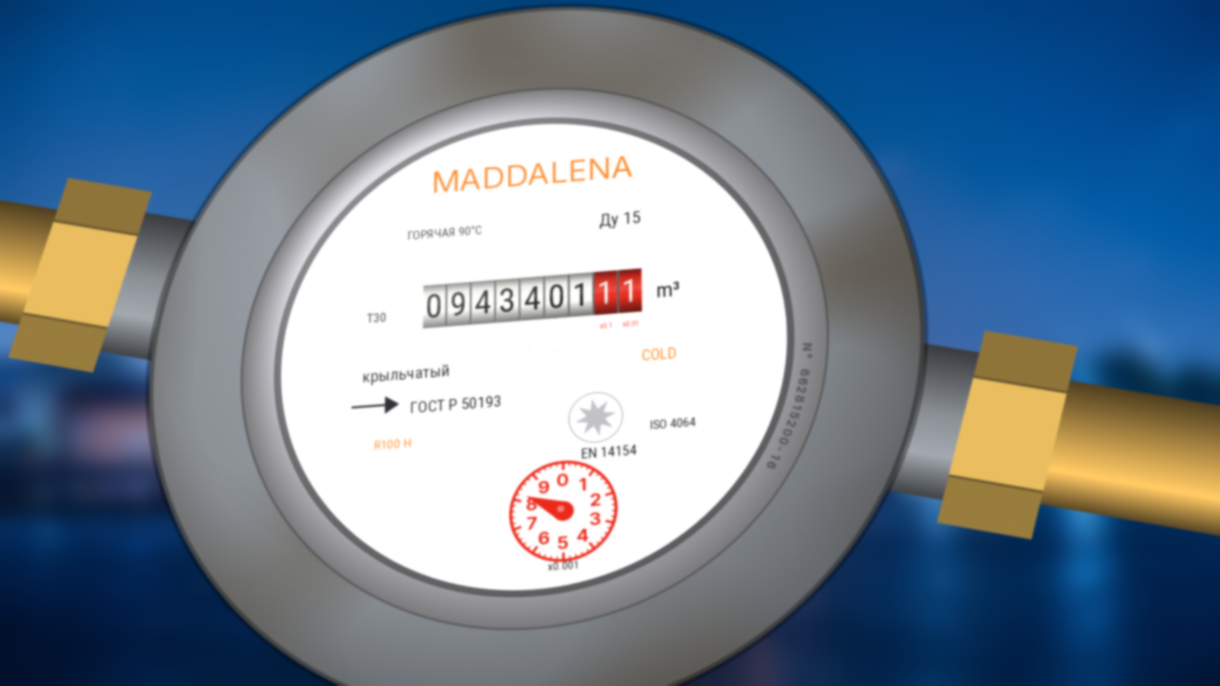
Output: 943401.118 m³
